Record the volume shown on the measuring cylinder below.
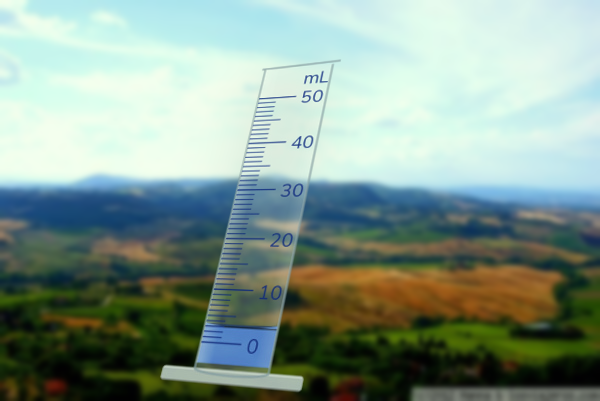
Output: 3 mL
